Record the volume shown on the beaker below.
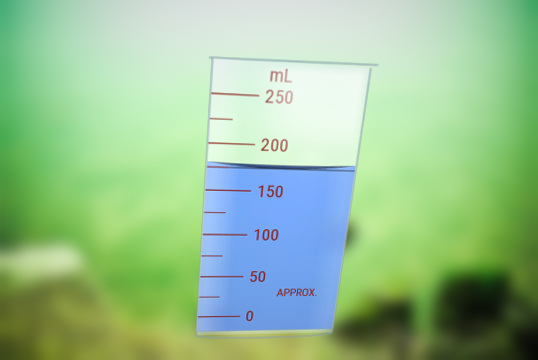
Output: 175 mL
